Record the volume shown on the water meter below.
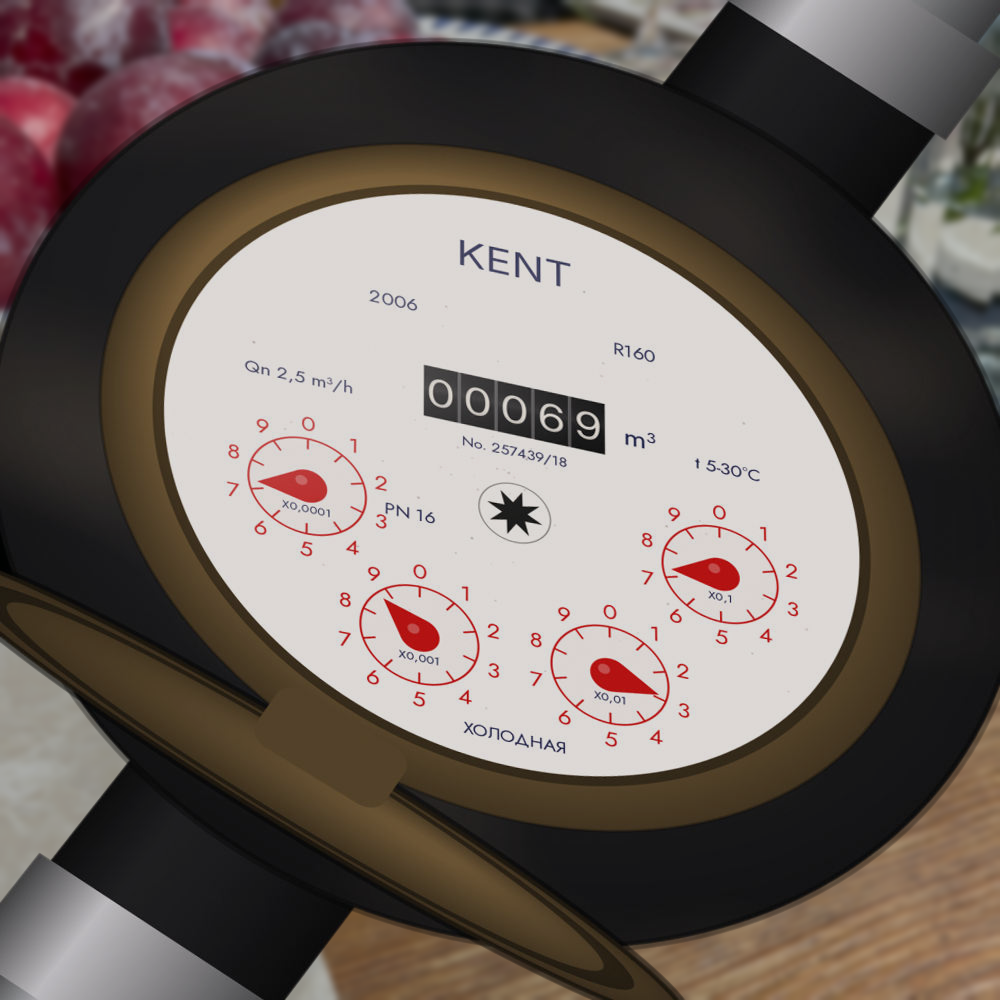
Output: 69.7287 m³
